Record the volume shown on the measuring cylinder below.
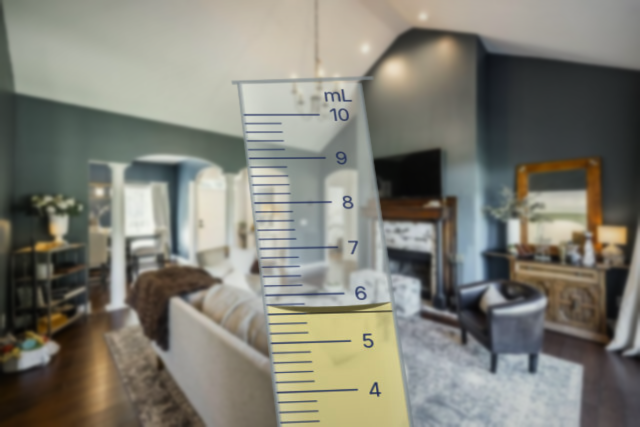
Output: 5.6 mL
